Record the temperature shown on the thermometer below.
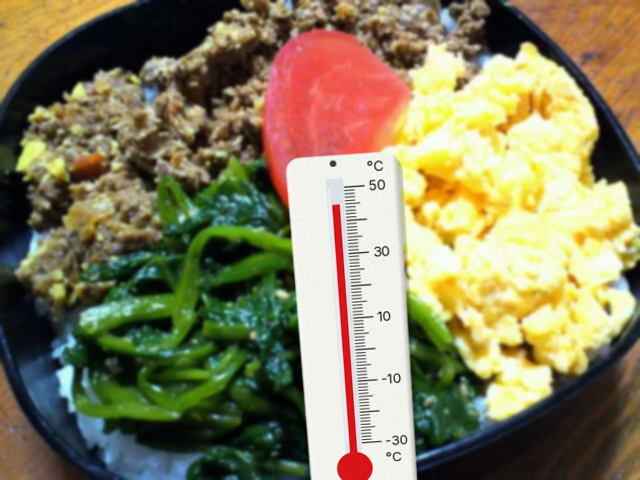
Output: 45 °C
